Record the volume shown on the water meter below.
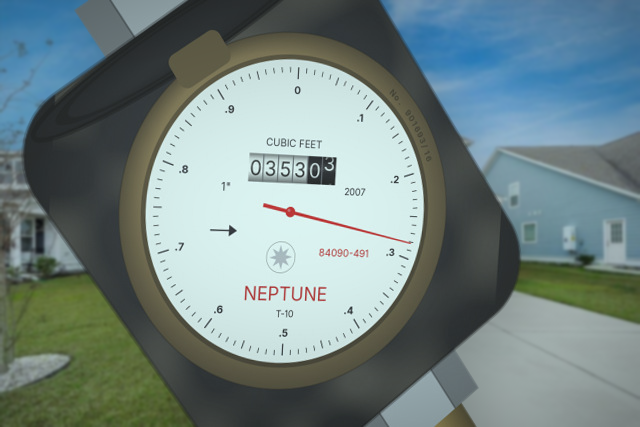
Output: 35303.28 ft³
